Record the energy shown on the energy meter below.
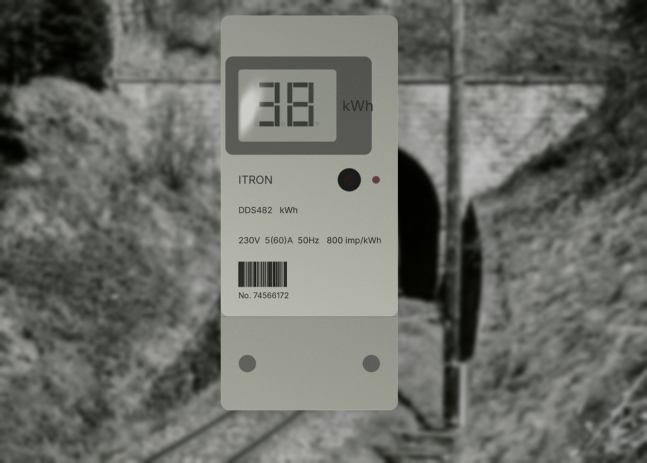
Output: 38 kWh
